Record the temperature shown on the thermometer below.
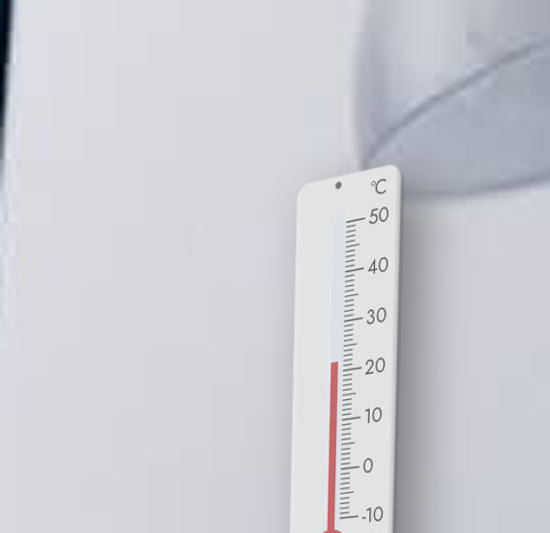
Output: 22 °C
